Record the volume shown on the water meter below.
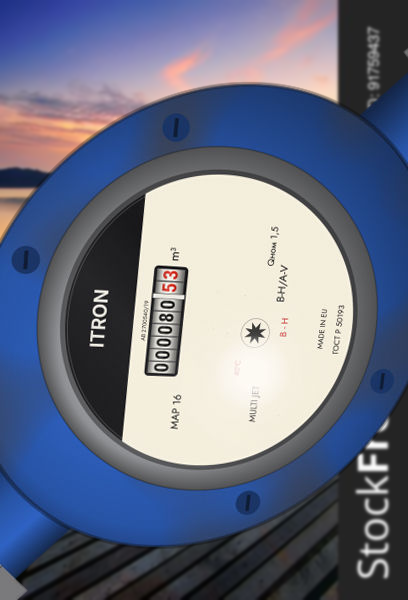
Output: 80.53 m³
